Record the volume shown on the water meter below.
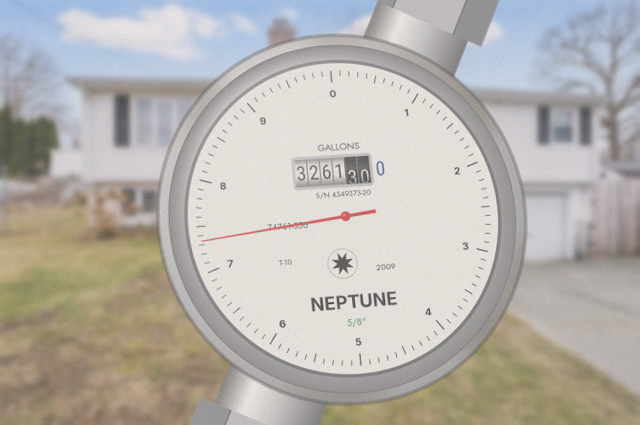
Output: 3261297.3 gal
